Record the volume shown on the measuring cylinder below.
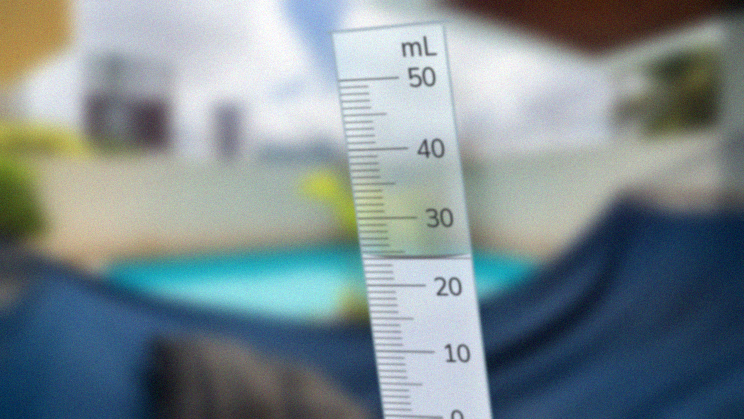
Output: 24 mL
